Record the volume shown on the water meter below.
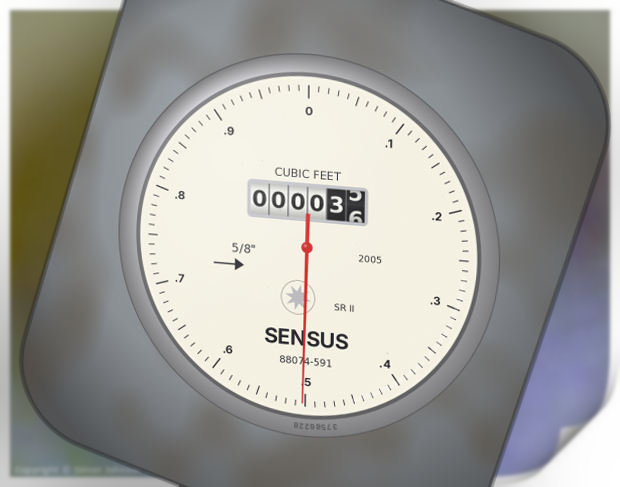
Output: 35.50 ft³
